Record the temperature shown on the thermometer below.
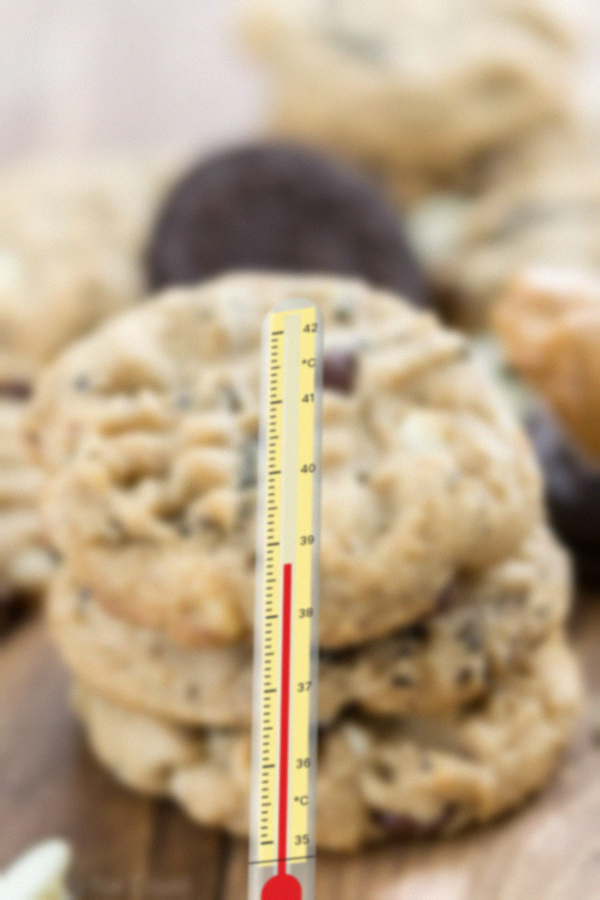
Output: 38.7 °C
